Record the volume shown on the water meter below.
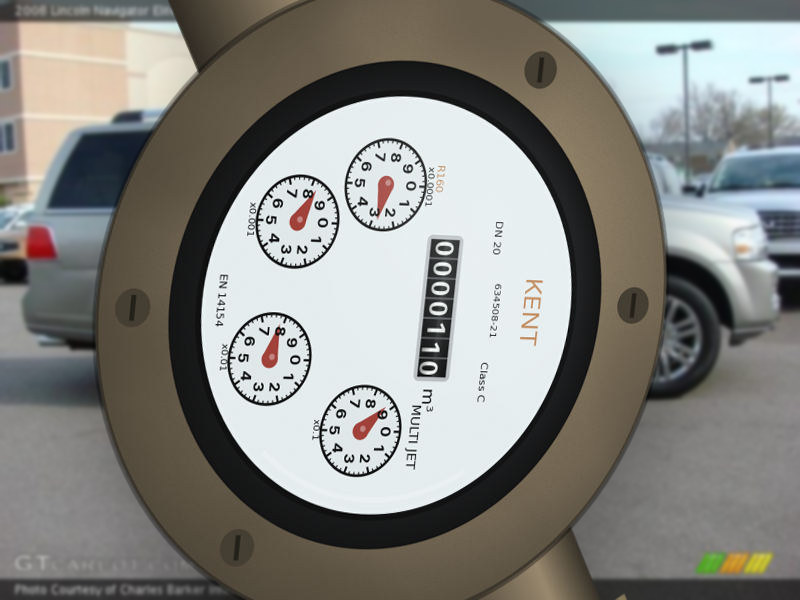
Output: 109.8782 m³
